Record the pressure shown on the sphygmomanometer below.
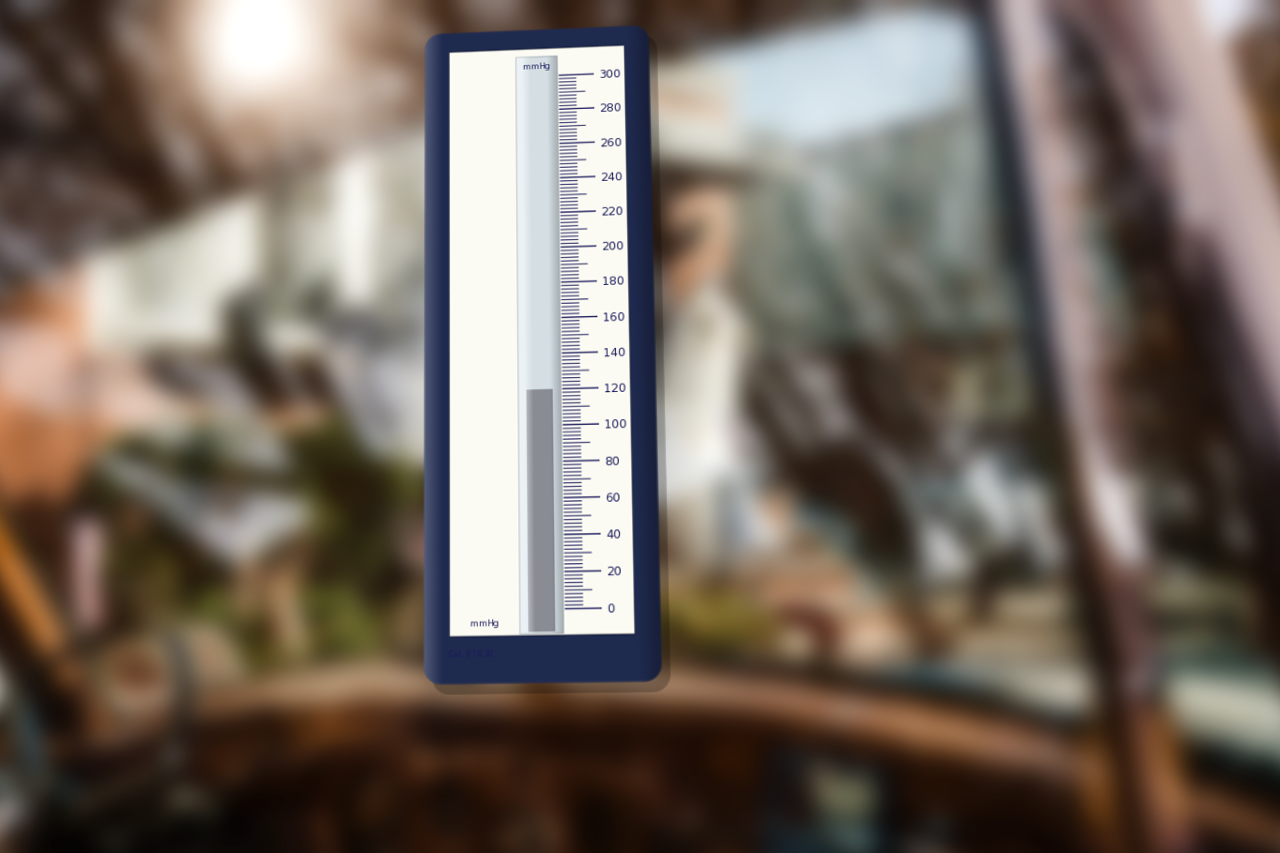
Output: 120 mmHg
